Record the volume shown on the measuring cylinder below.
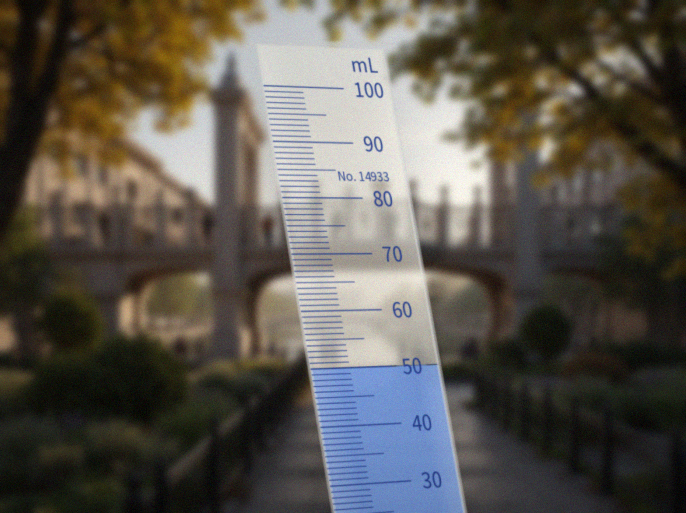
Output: 50 mL
